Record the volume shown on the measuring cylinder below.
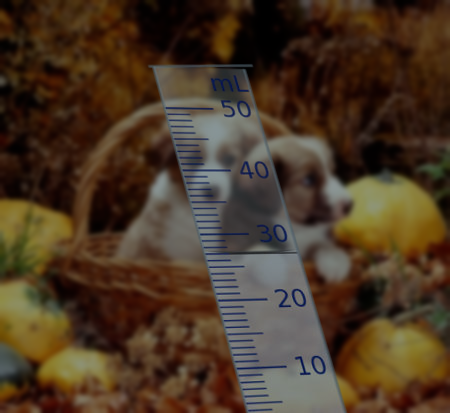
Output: 27 mL
